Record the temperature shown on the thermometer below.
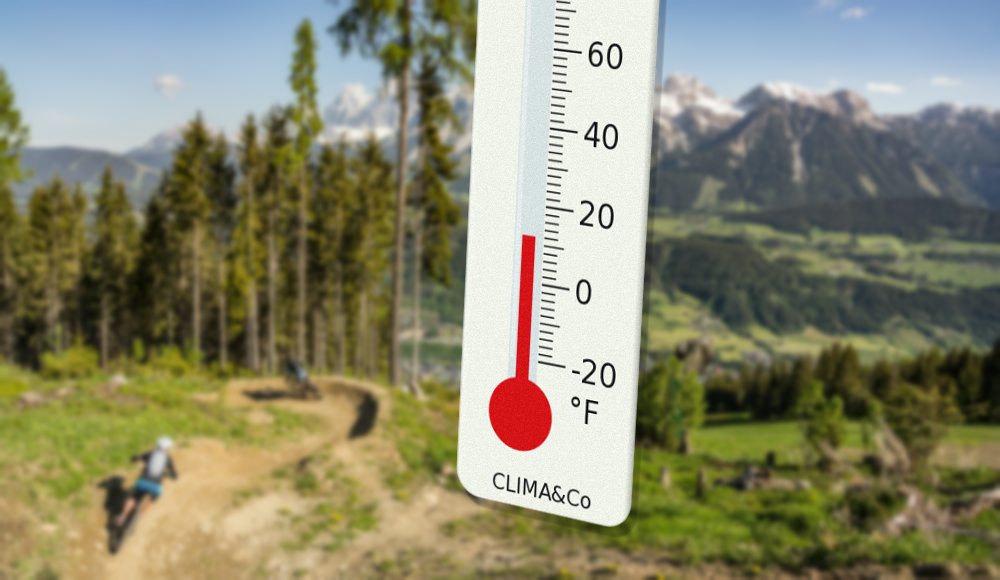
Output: 12 °F
